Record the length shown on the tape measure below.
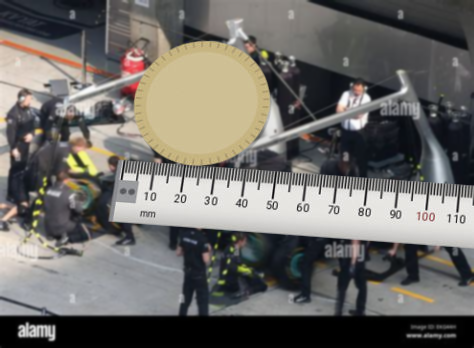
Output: 45 mm
